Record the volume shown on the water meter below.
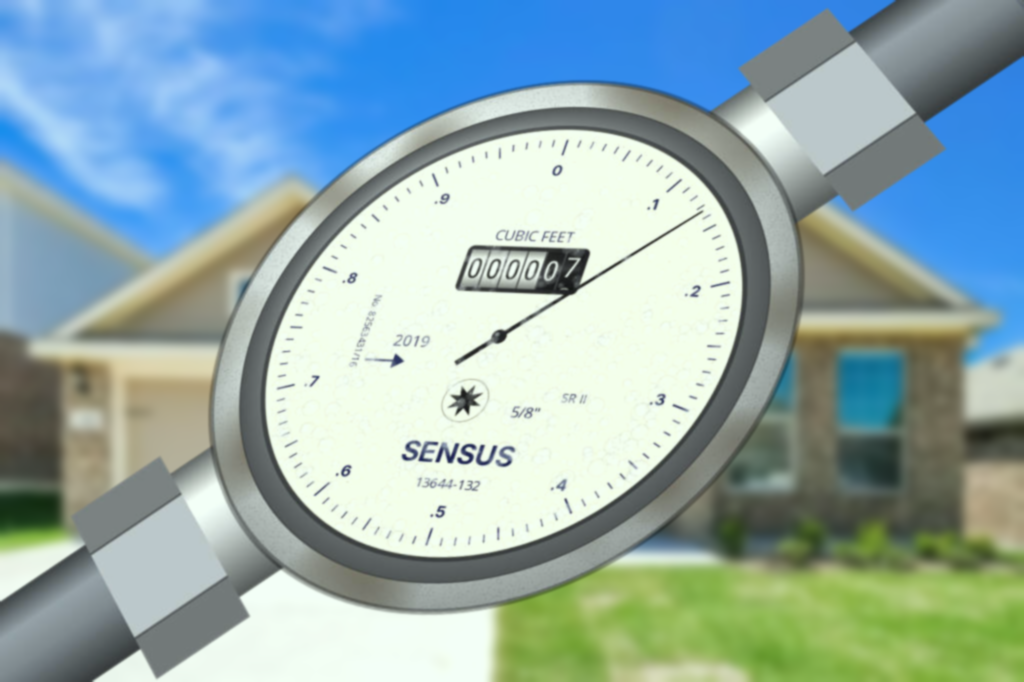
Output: 7.13 ft³
